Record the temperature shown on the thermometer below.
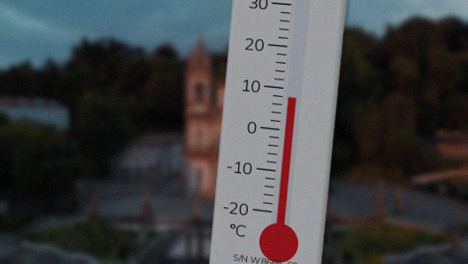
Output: 8 °C
